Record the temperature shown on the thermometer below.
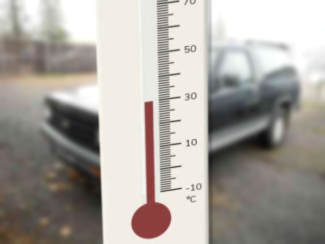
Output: 30 °C
